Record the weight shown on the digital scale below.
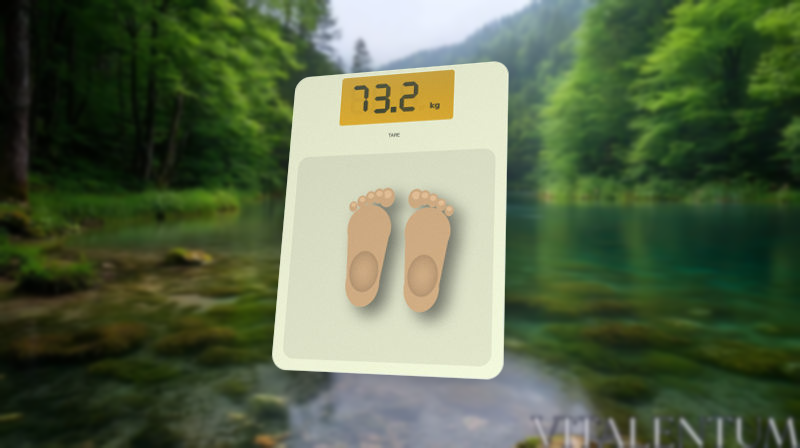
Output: 73.2 kg
